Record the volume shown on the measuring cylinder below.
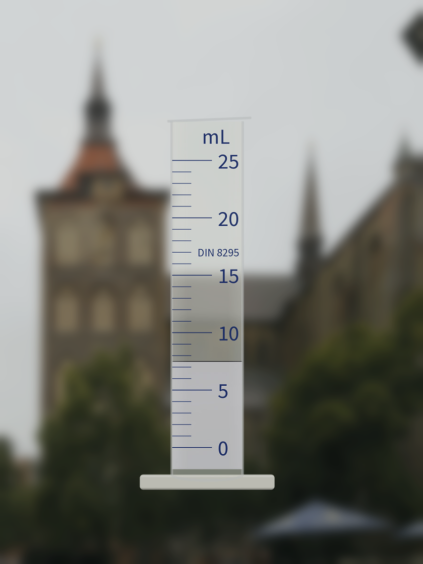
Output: 7.5 mL
